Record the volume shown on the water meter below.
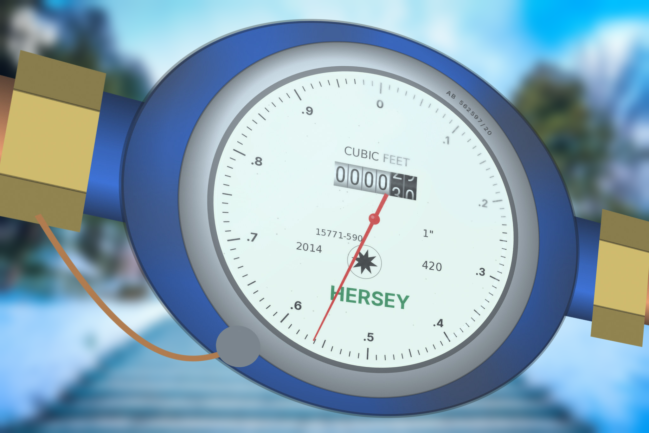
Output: 29.56 ft³
